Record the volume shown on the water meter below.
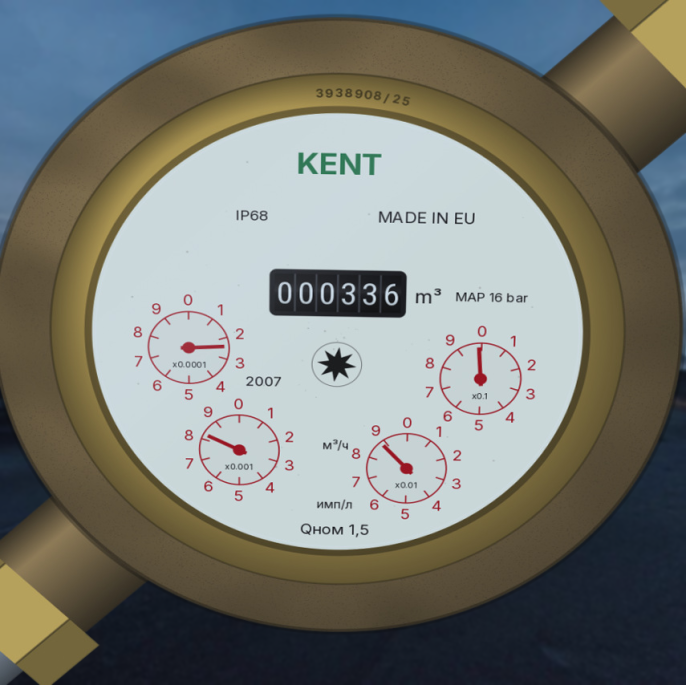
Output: 335.9882 m³
